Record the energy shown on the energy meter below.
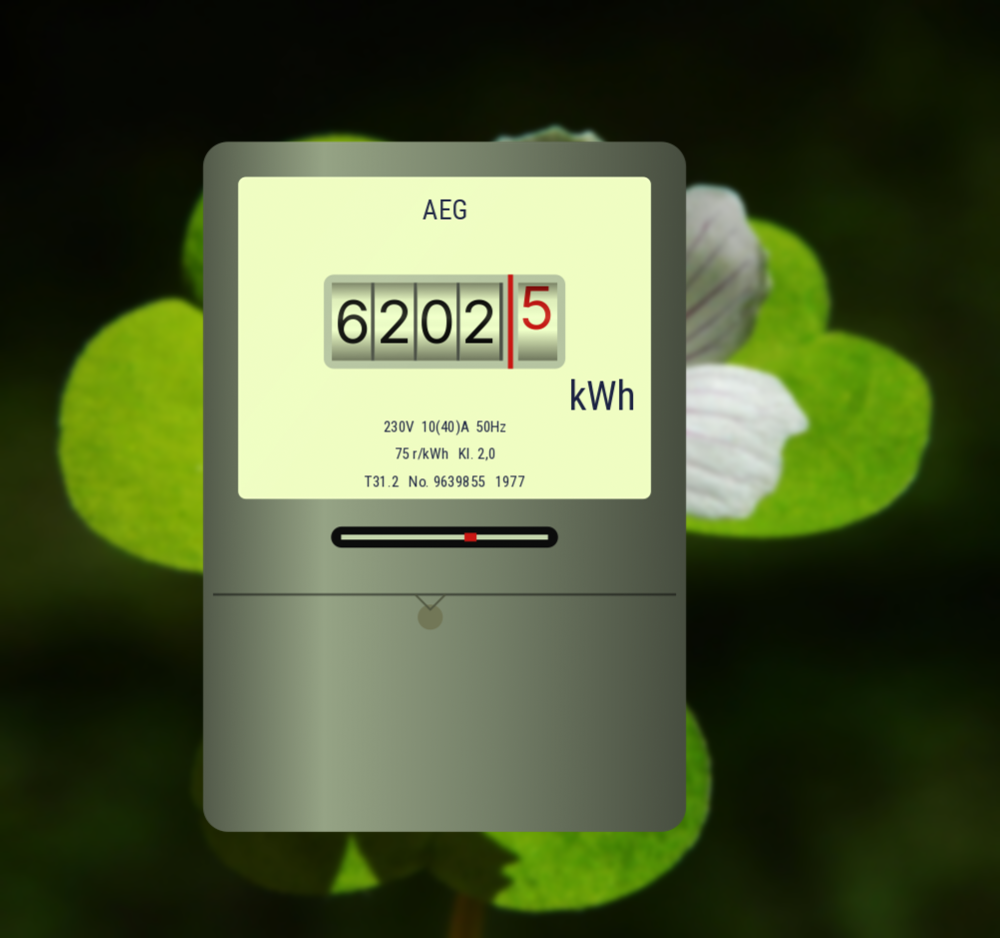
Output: 6202.5 kWh
